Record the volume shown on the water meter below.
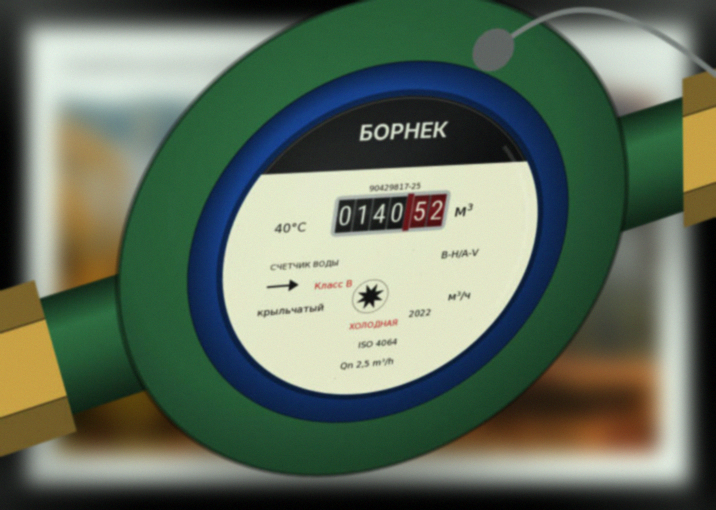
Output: 140.52 m³
